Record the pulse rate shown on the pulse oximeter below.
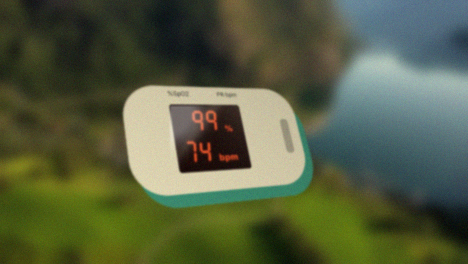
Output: 74 bpm
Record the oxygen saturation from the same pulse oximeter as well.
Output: 99 %
